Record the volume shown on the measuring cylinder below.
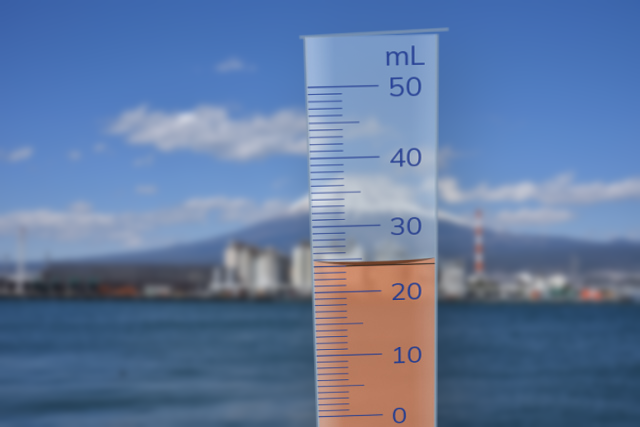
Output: 24 mL
